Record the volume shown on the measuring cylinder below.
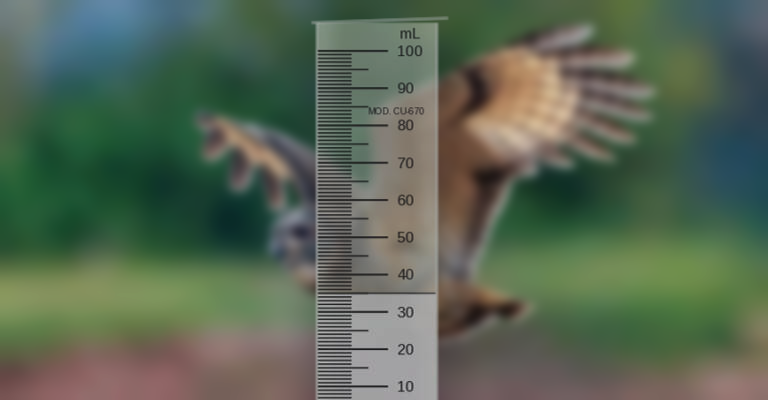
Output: 35 mL
